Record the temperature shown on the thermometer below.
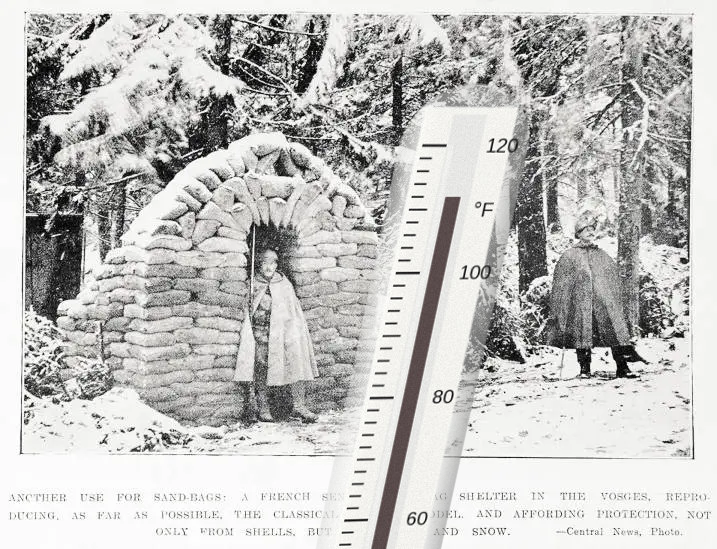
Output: 112 °F
